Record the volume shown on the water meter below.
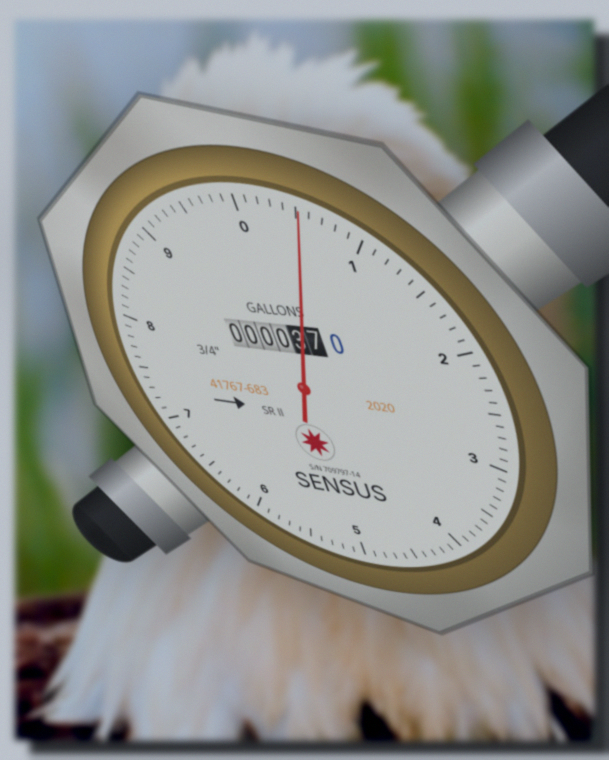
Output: 370.5 gal
